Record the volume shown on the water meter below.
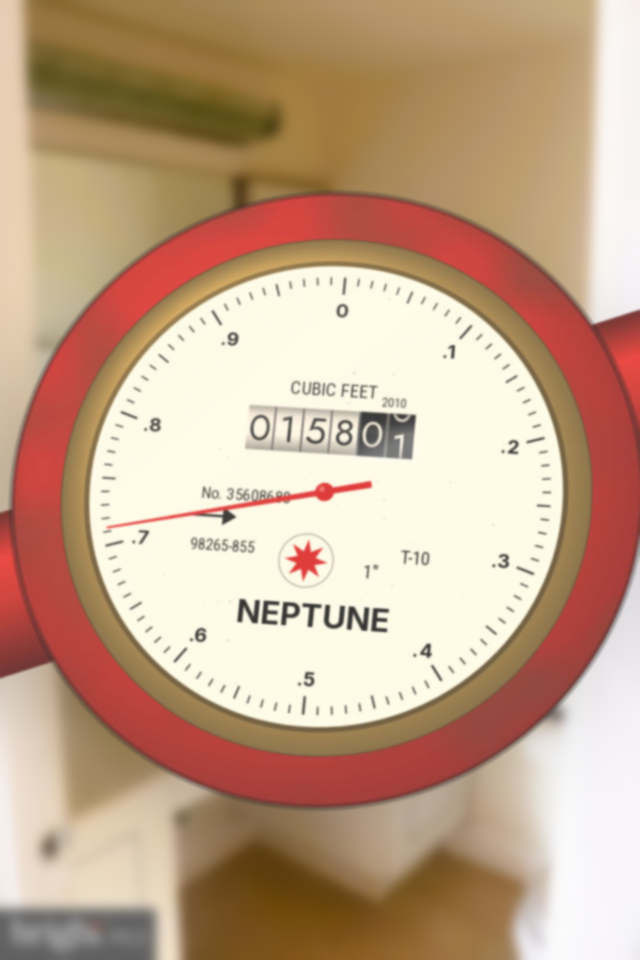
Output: 15800.71 ft³
